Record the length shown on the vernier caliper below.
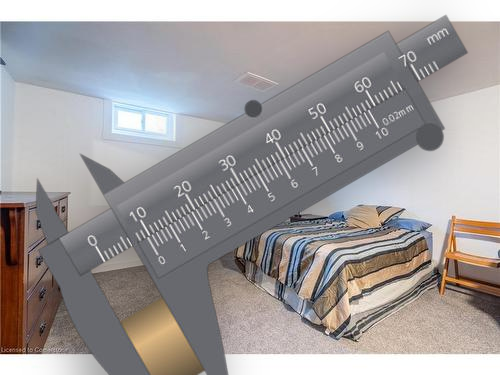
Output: 9.5 mm
